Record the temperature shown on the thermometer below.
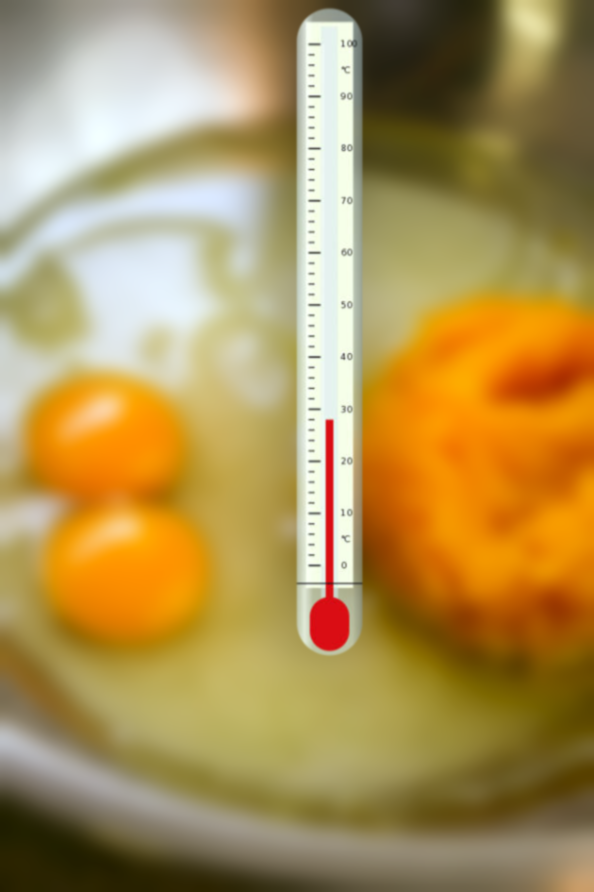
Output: 28 °C
